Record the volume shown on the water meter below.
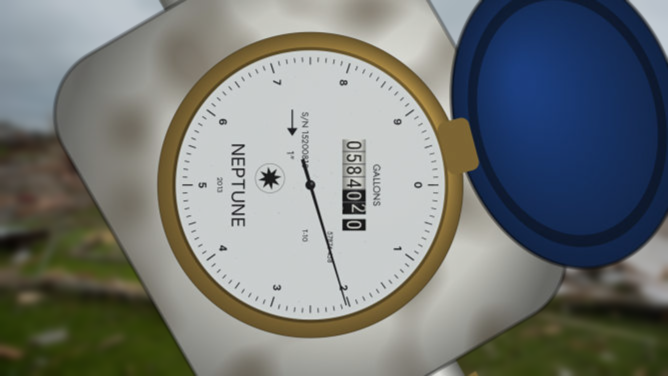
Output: 584022.0 gal
